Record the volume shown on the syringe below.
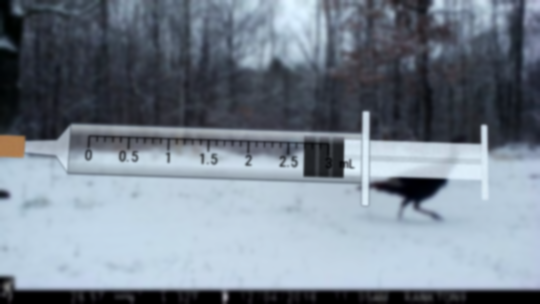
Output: 2.7 mL
